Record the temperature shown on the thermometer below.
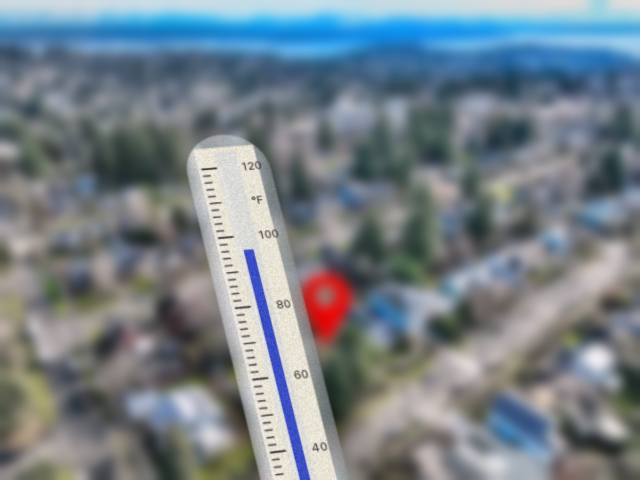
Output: 96 °F
